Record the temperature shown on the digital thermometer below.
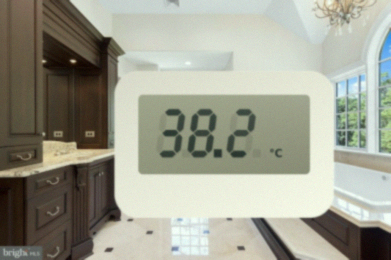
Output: 38.2 °C
